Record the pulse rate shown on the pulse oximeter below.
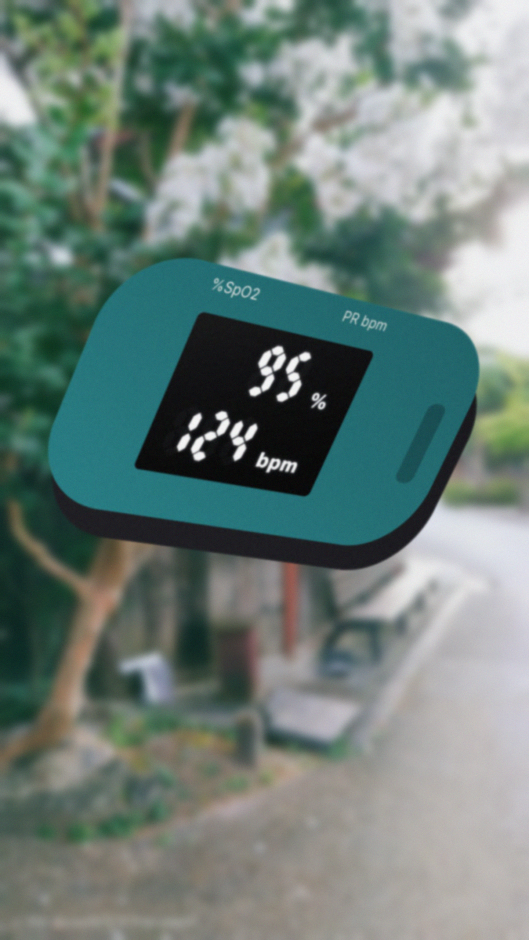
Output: 124 bpm
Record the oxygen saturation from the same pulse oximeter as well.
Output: 95 %
